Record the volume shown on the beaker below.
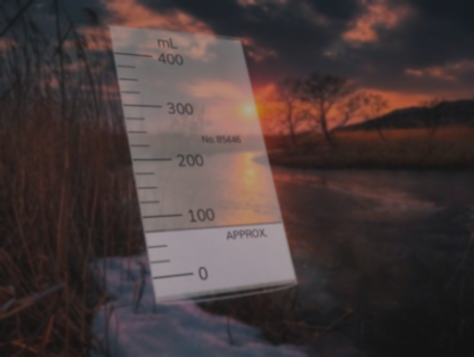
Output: 75 mL
